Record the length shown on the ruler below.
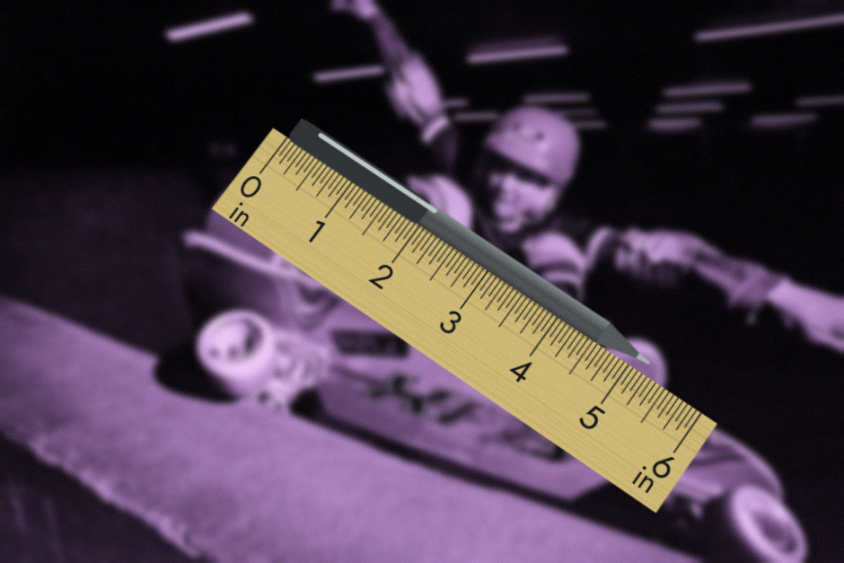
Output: 5.1875 in
